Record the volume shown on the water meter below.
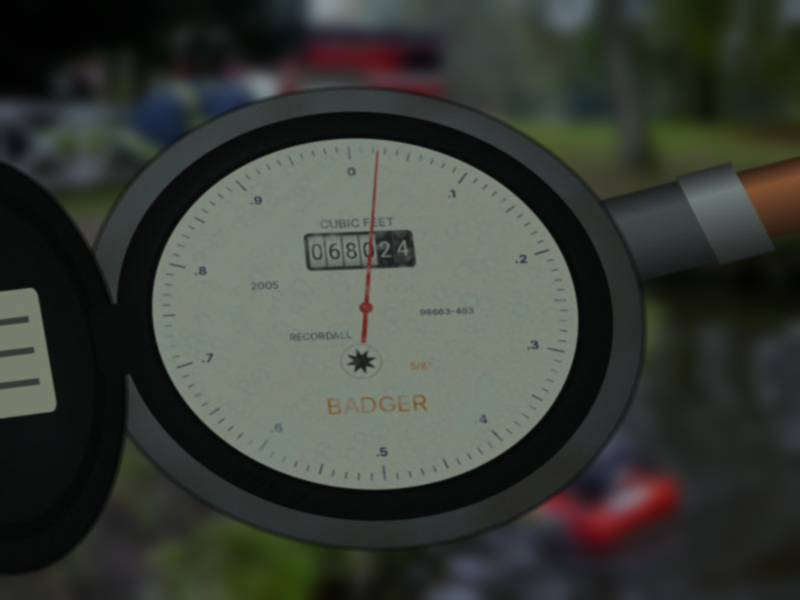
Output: 68024.02 ft³
